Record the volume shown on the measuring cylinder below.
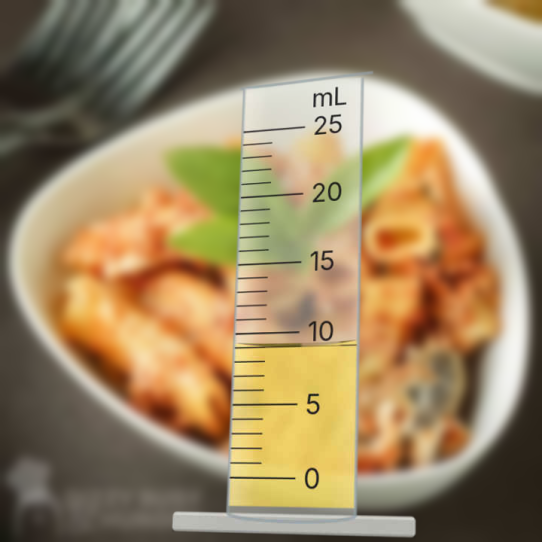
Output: 9 mL
